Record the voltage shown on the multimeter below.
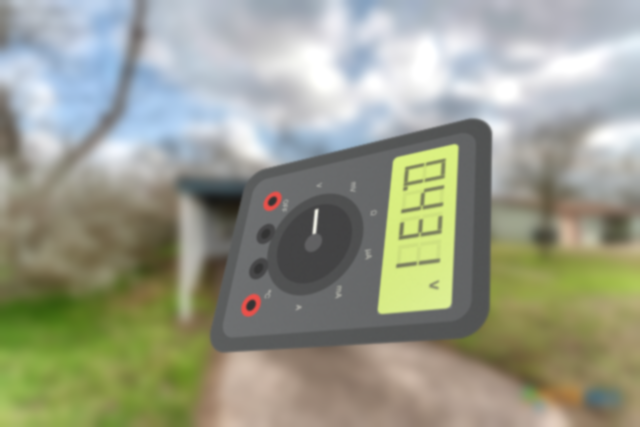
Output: 0.431 V
